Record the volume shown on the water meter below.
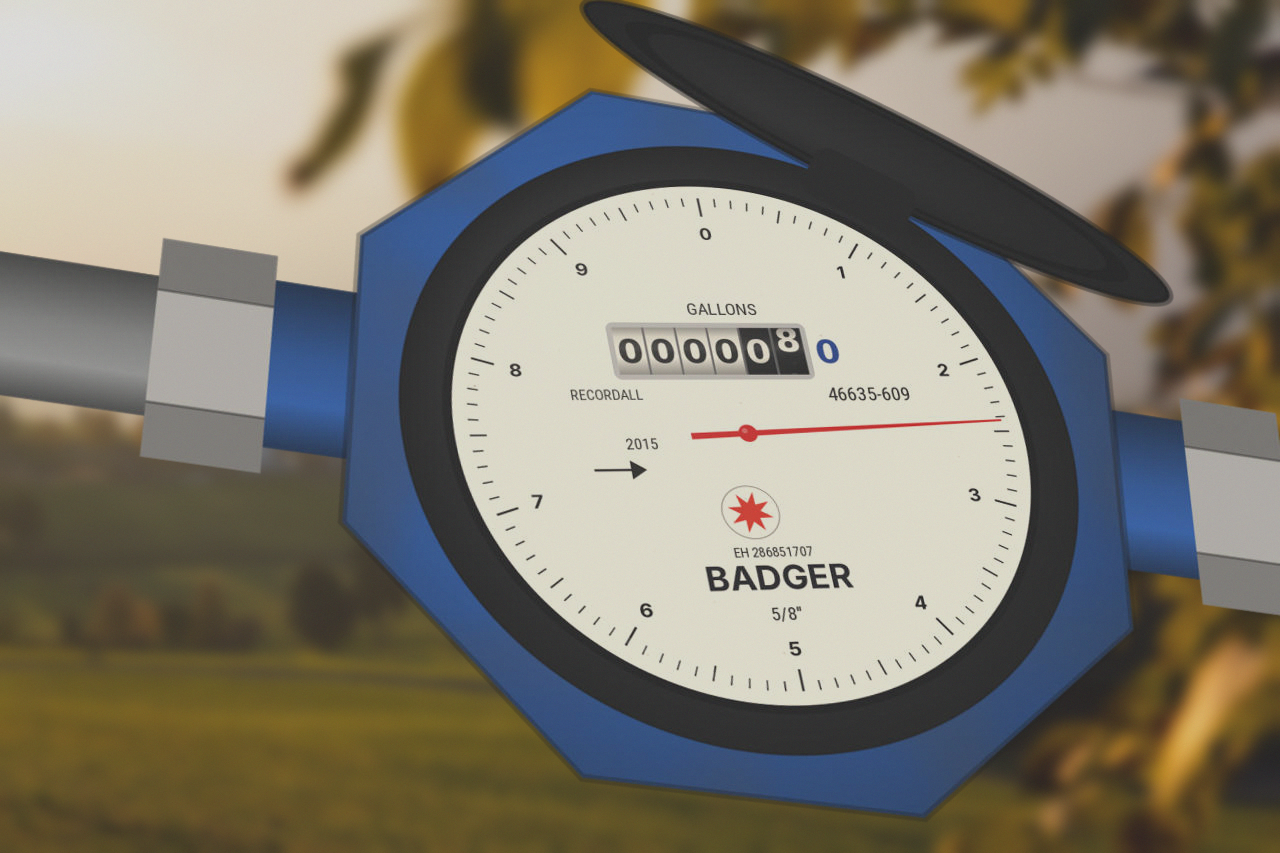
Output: 82.4 gal
